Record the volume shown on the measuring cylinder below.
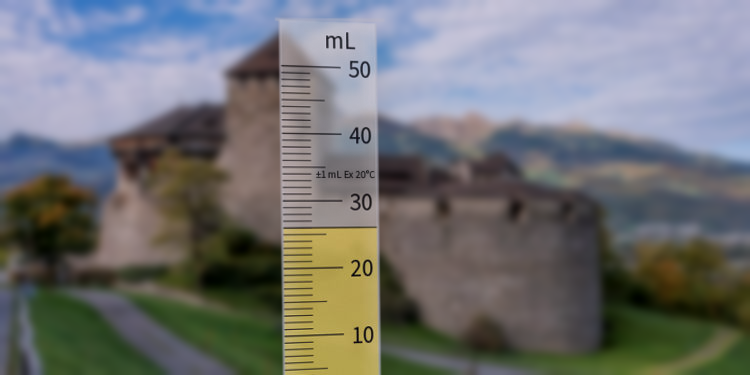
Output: 26 mL
